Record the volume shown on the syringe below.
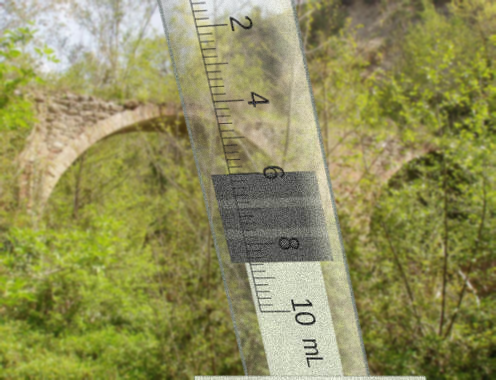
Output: 6 mL
